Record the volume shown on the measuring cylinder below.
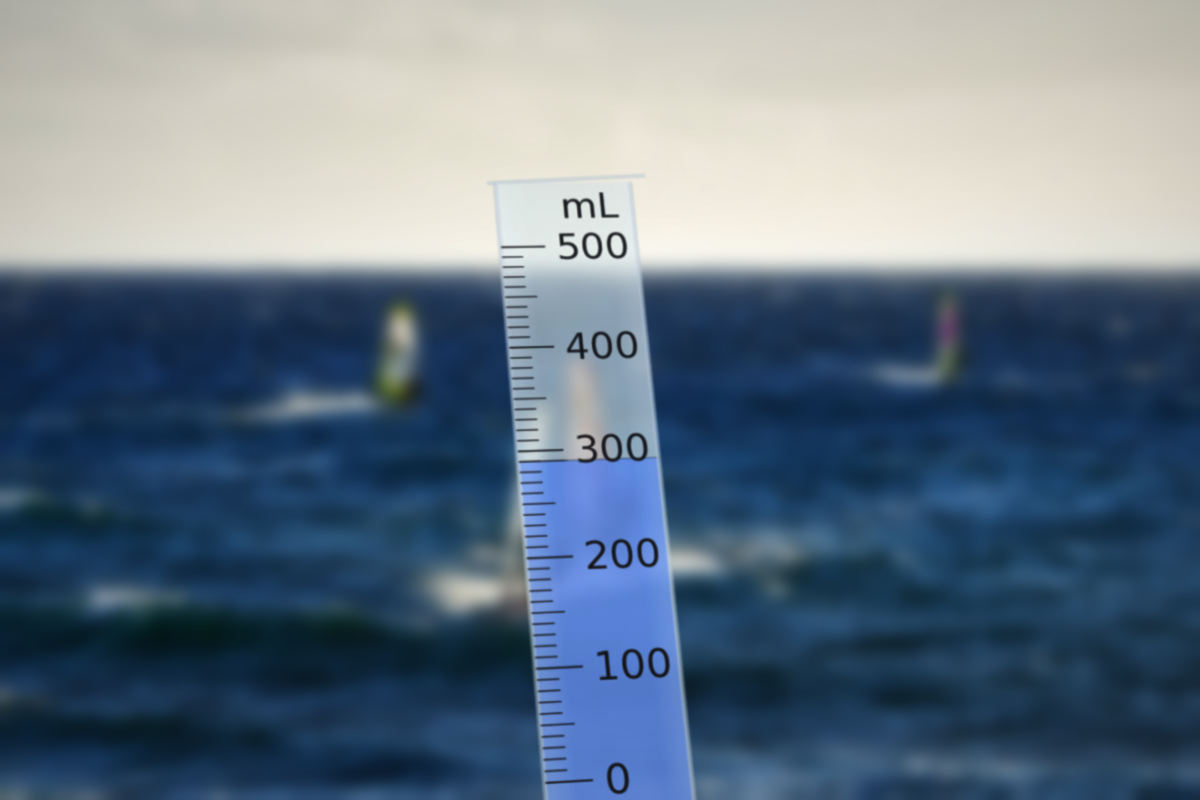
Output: 290 mL
